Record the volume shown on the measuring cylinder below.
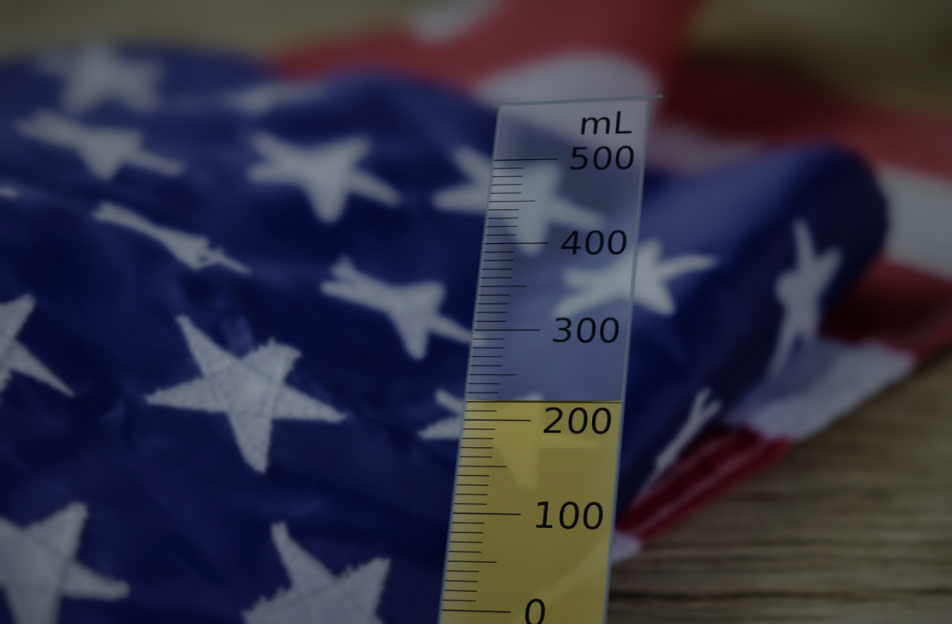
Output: 220 mL
